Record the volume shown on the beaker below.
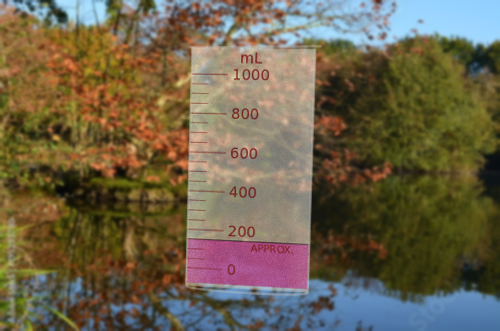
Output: 150 mL
